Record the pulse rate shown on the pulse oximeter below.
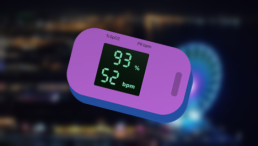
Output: 52 bpm
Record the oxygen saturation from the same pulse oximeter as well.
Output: 93 %
